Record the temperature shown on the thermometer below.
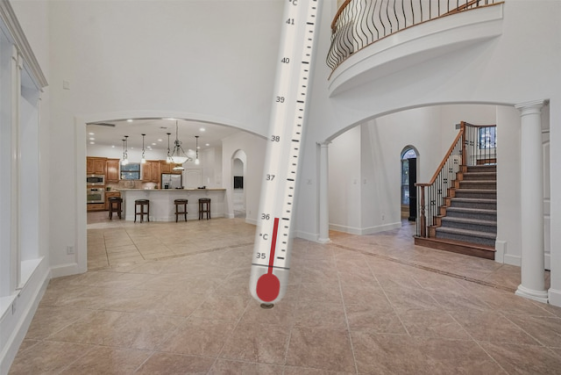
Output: 36 °C
